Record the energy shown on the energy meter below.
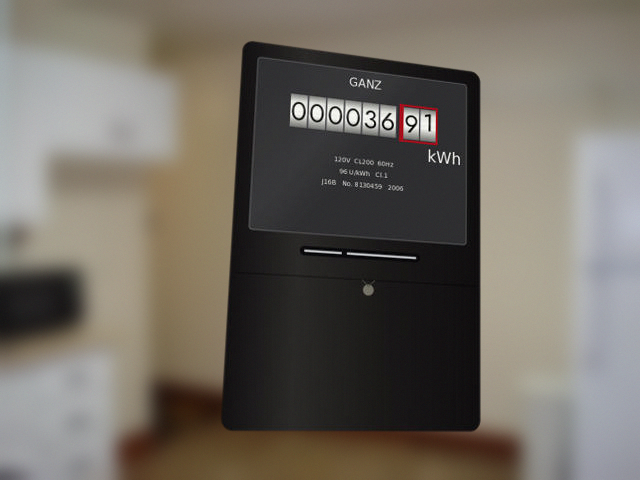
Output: 36.91 kWh
